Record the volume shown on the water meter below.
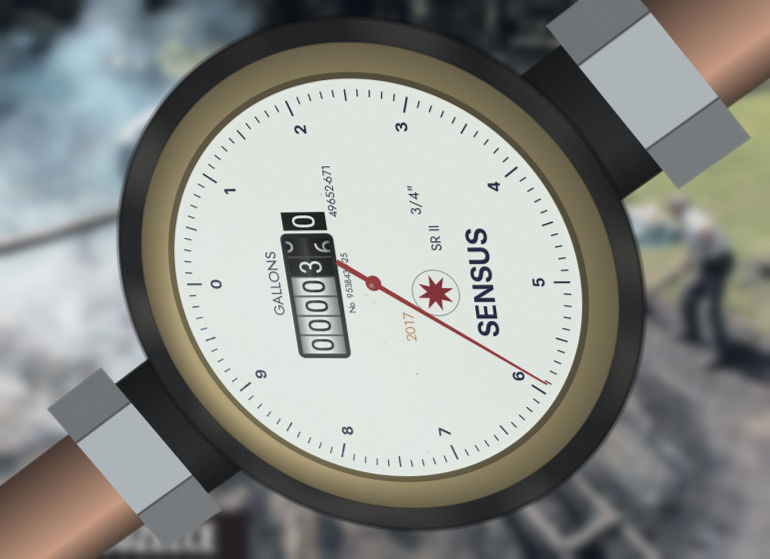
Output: 355.9 gal
